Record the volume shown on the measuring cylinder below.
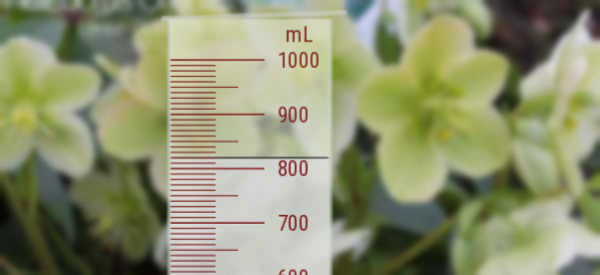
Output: 820 mL
